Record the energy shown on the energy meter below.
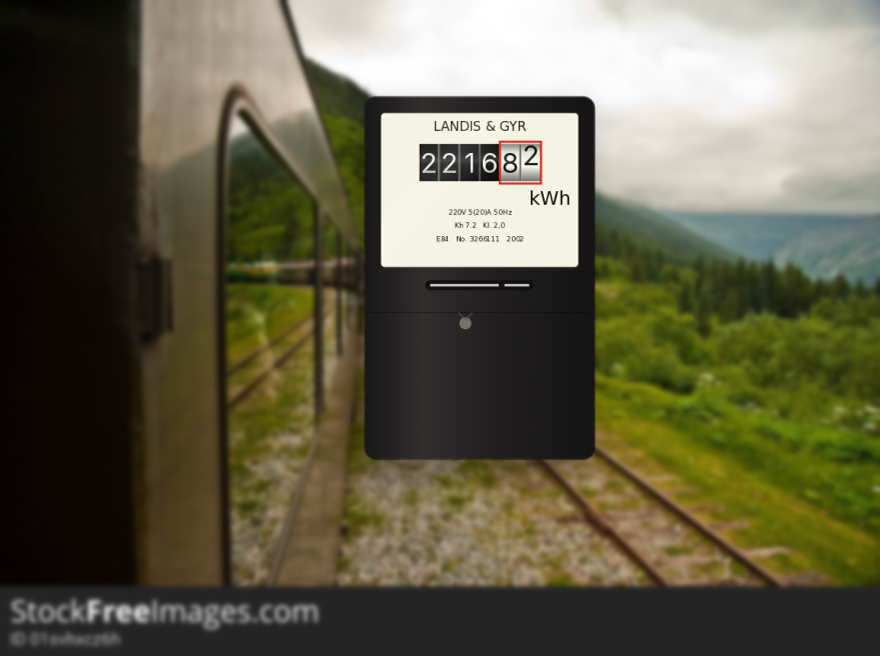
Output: 2216.82 kWh
